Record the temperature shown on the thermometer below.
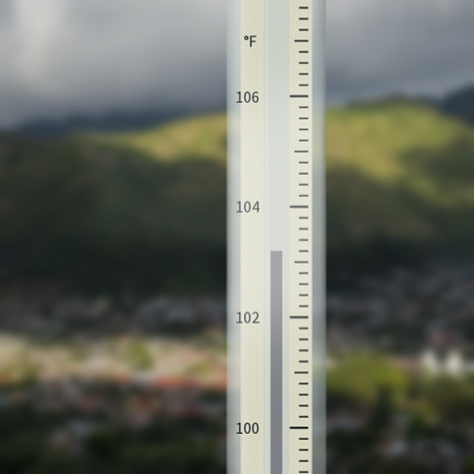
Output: 103.2 °F
